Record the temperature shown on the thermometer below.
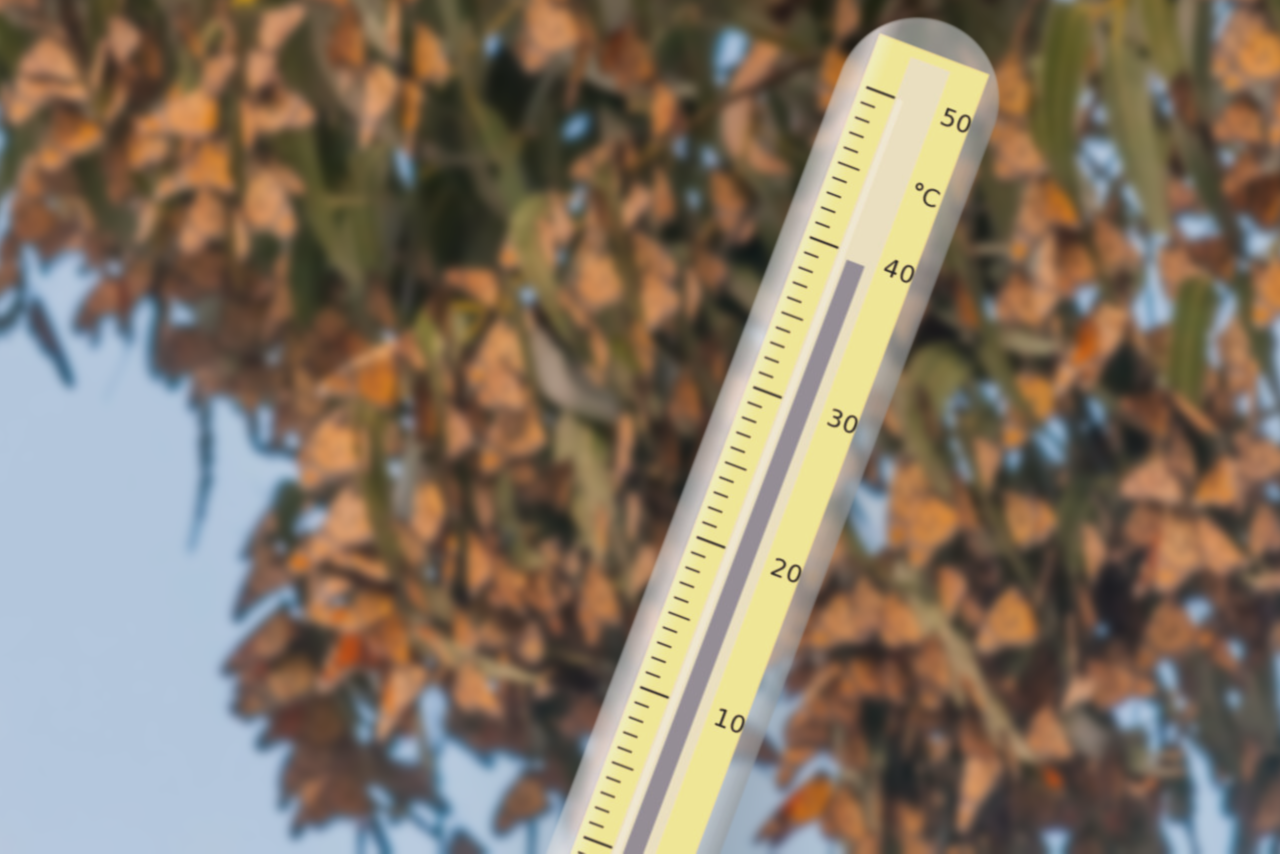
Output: 39.5 °C
